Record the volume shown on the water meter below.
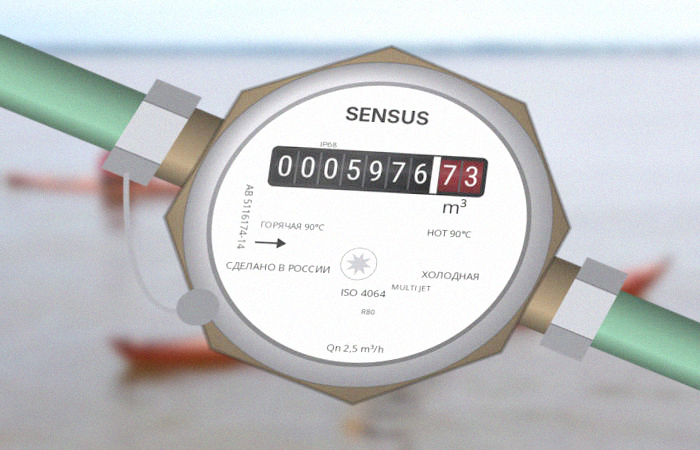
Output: 5976.73 m³
